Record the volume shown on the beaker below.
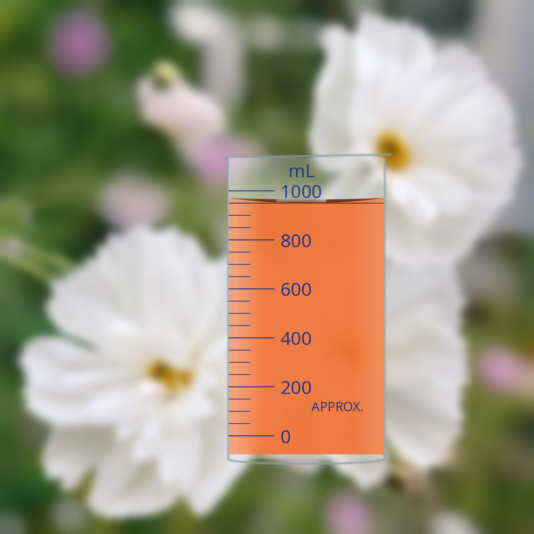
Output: 950 mL
